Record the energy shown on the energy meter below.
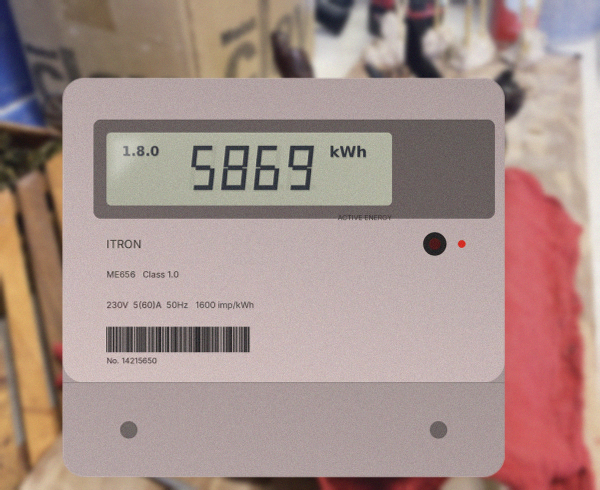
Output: 5869 kWh
